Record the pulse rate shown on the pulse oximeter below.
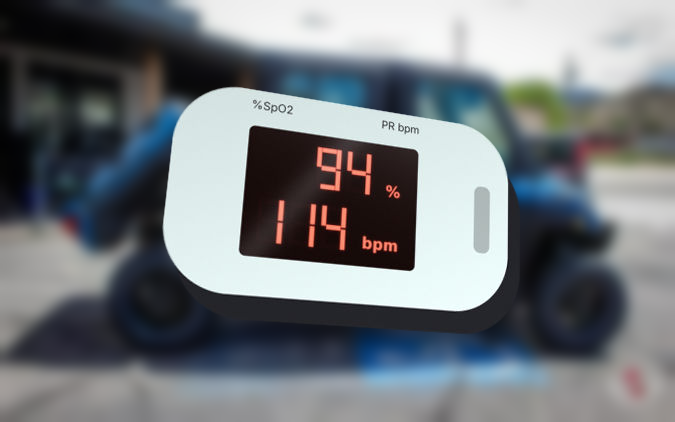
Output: 114 bpm
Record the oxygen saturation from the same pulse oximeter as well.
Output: 94 %
